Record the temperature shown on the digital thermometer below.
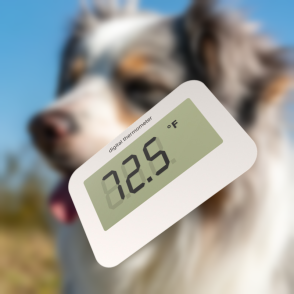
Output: 72.5 °F
